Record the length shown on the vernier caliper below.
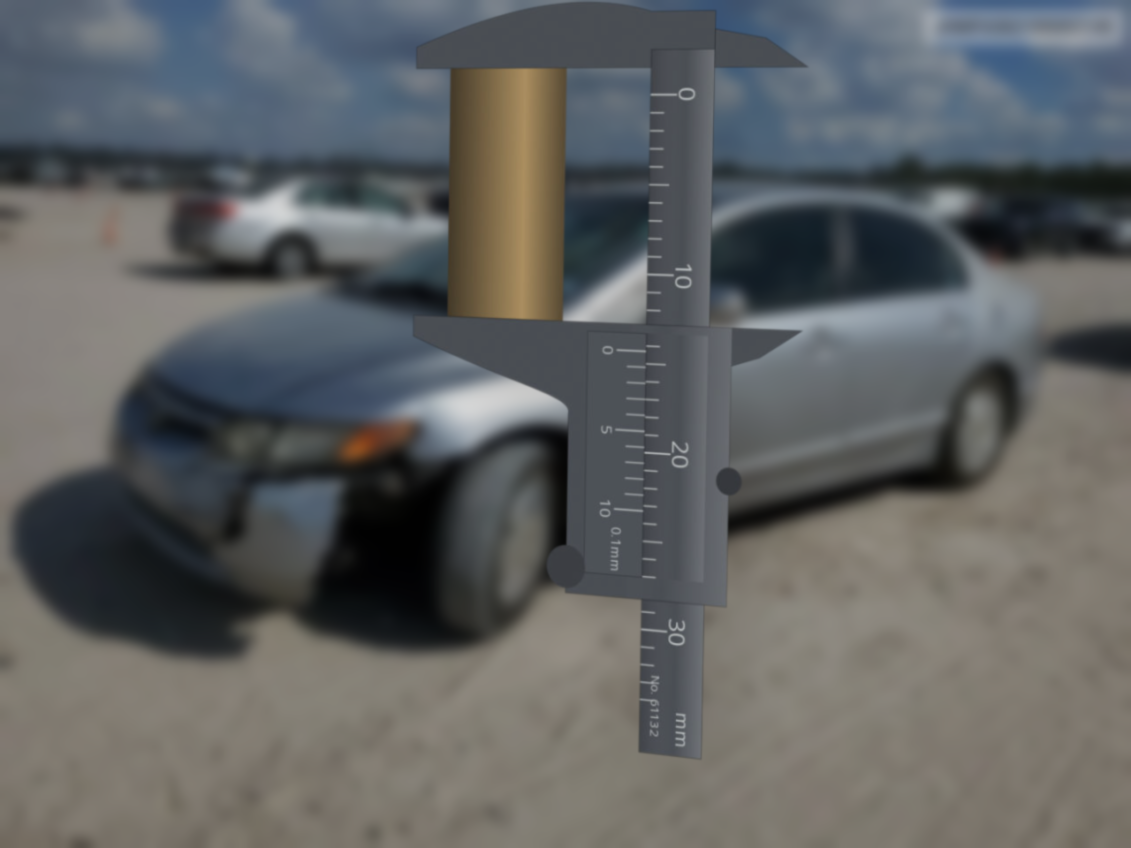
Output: 14.3 mm
